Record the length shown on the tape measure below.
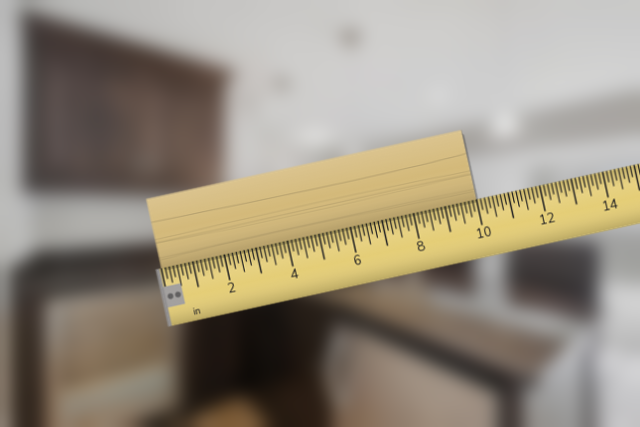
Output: 10 in
